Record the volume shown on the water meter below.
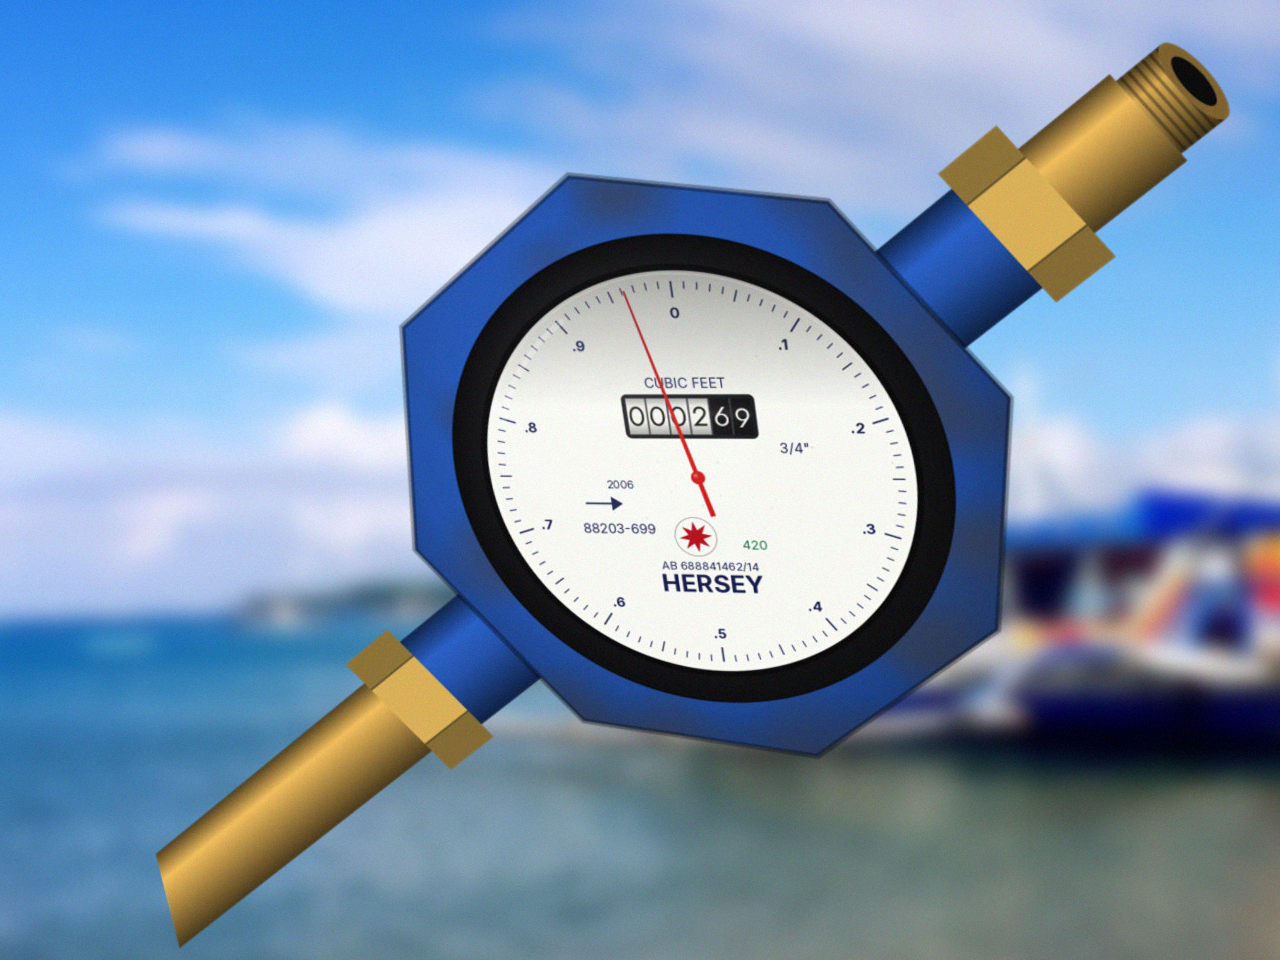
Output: 268.96 ft³
